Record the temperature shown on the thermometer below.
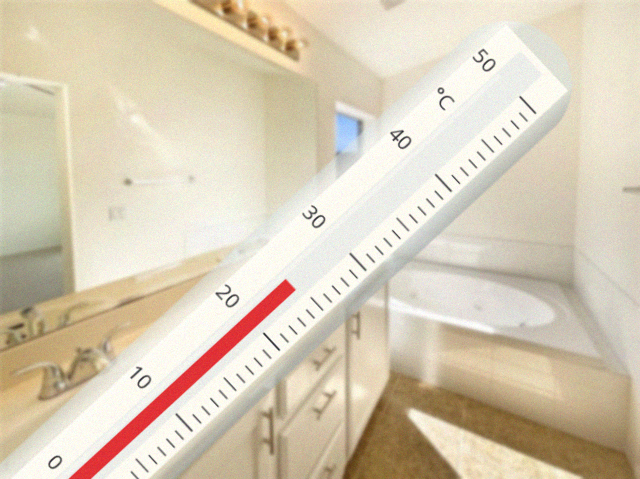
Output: 24.5 °C
